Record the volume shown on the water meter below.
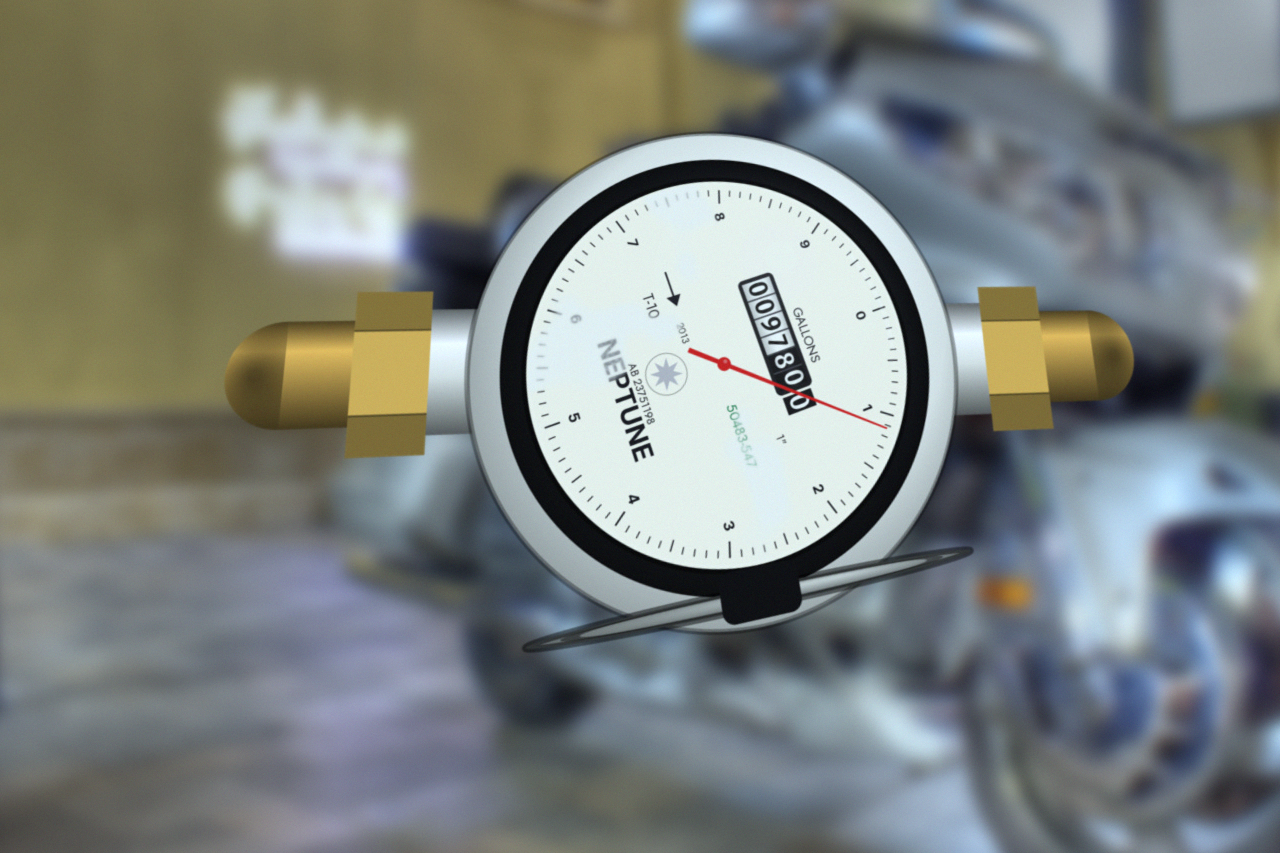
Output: 97801.1 gal
